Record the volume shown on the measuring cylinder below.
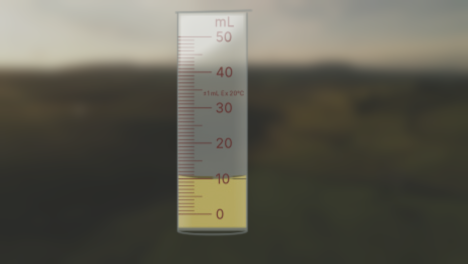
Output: 10 mL
